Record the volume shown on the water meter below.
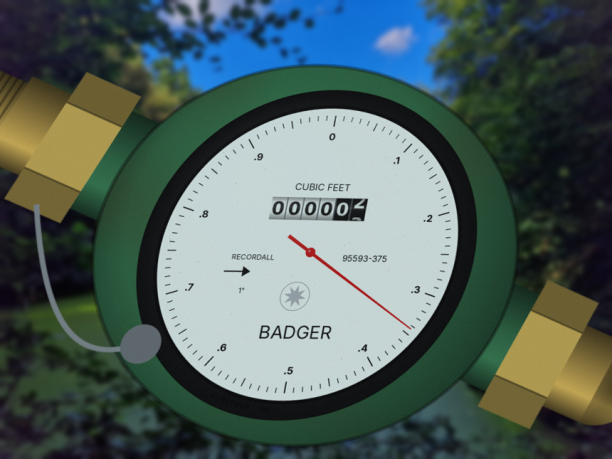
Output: 2.34 ft³
